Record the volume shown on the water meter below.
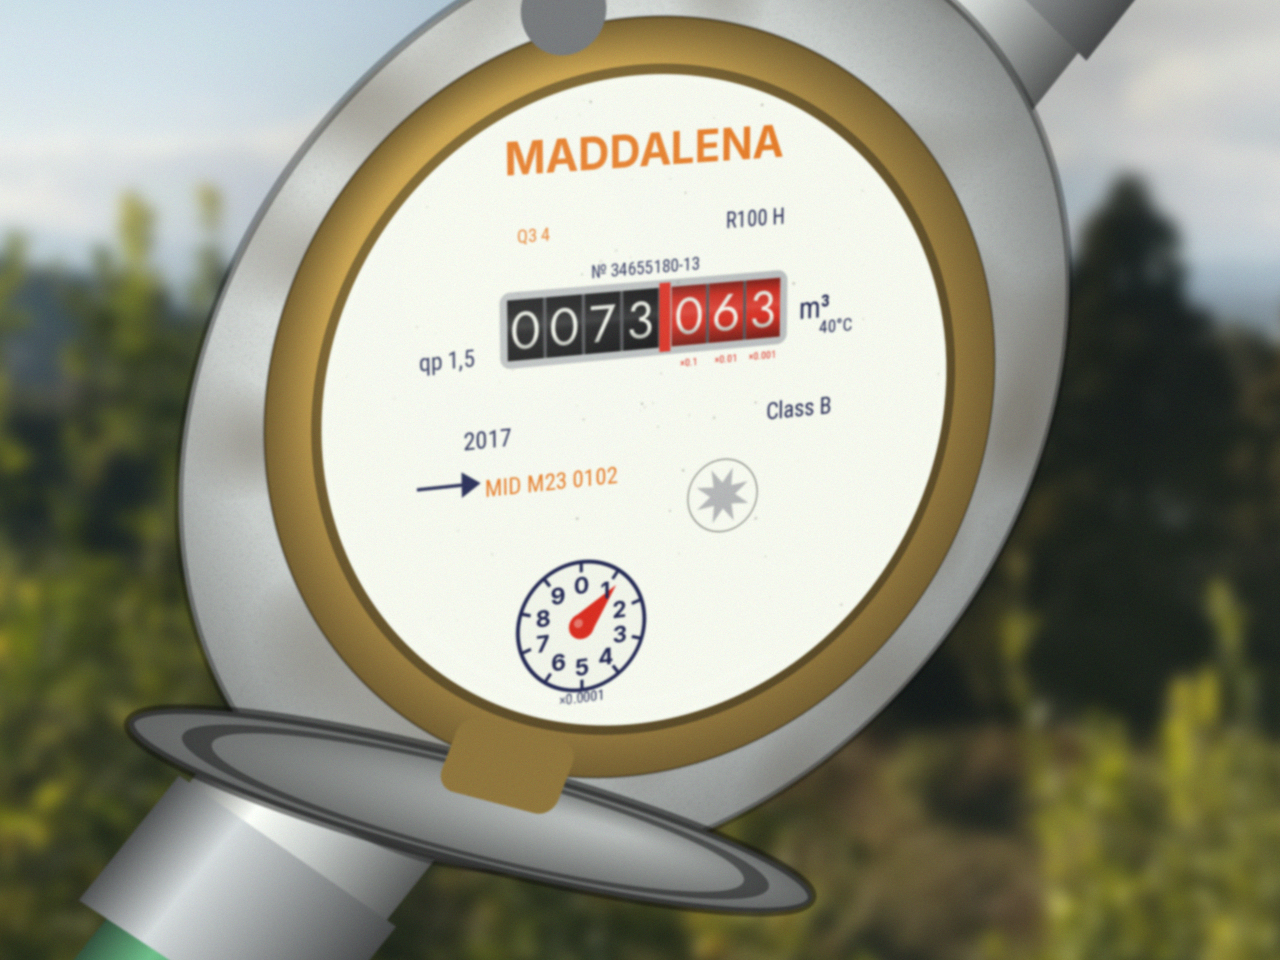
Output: 73.0631 m³
